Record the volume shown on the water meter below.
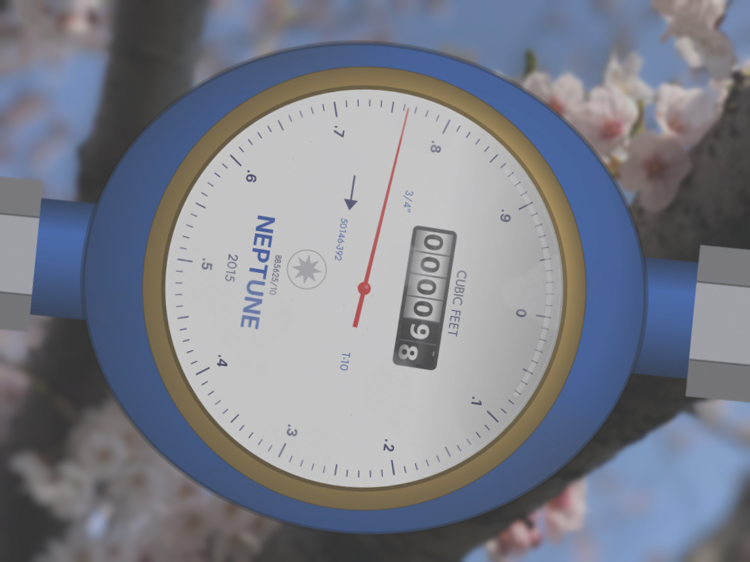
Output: 97.76 ft³
